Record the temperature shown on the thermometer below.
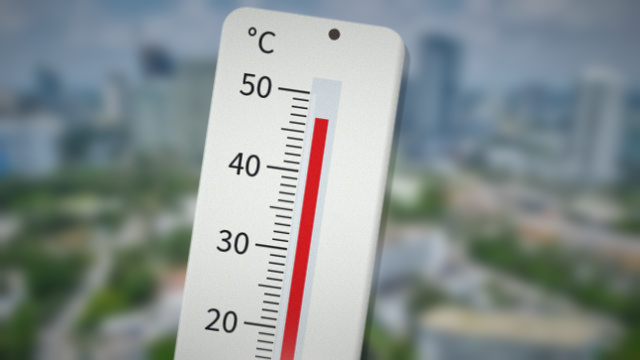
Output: 47 °C
